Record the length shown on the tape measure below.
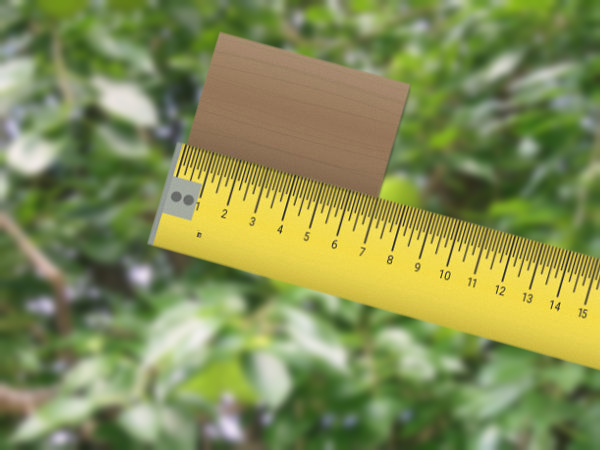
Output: 7 in
